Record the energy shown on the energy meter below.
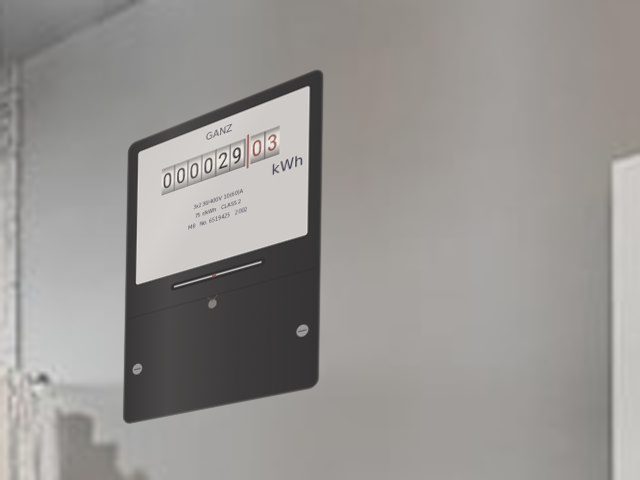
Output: 29.03 kWh
